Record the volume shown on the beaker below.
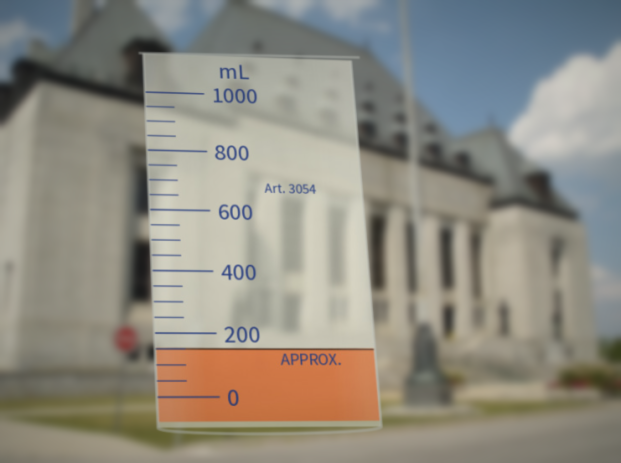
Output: 150 mL
